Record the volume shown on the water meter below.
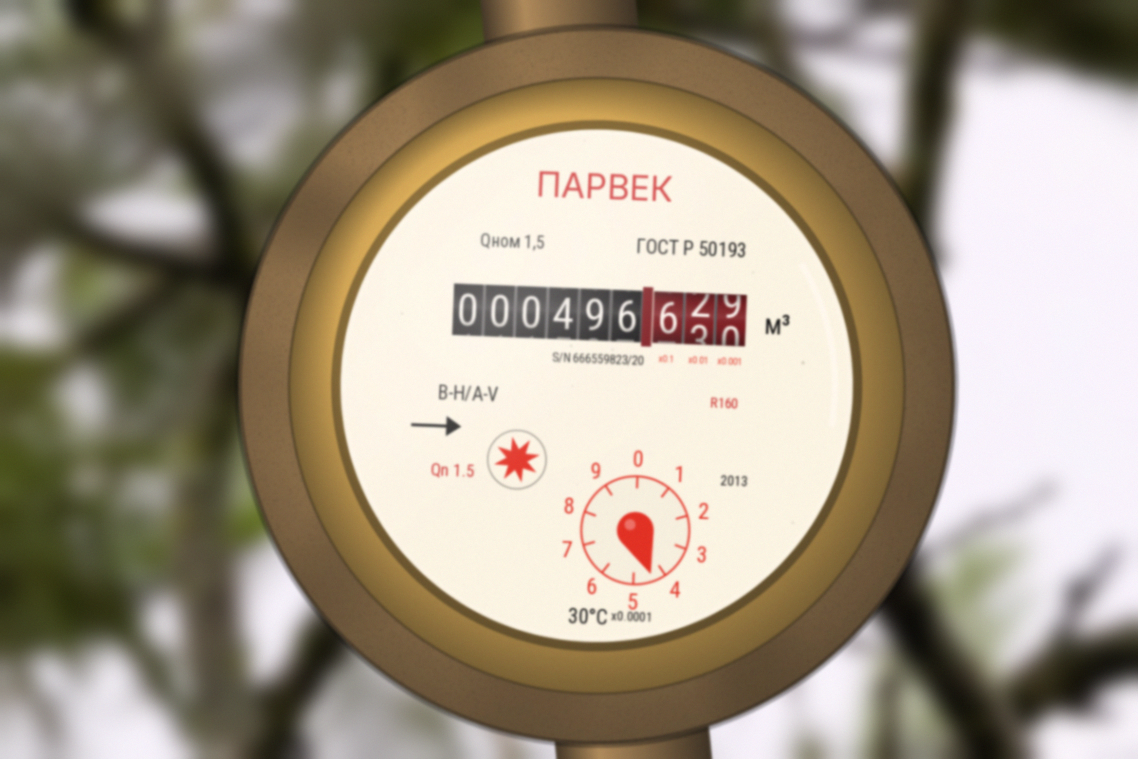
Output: 496.6294 m³
